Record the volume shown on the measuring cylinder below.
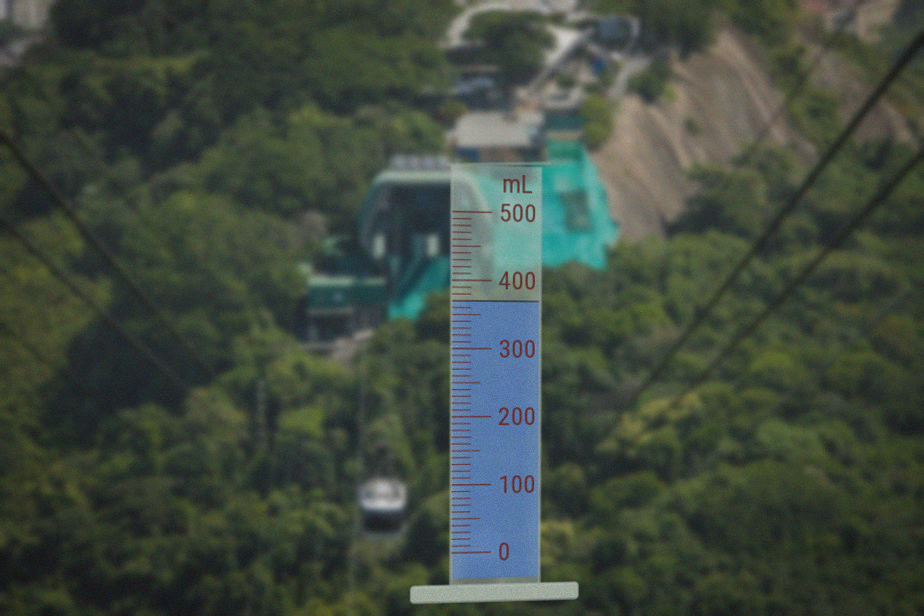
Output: 370 mL
